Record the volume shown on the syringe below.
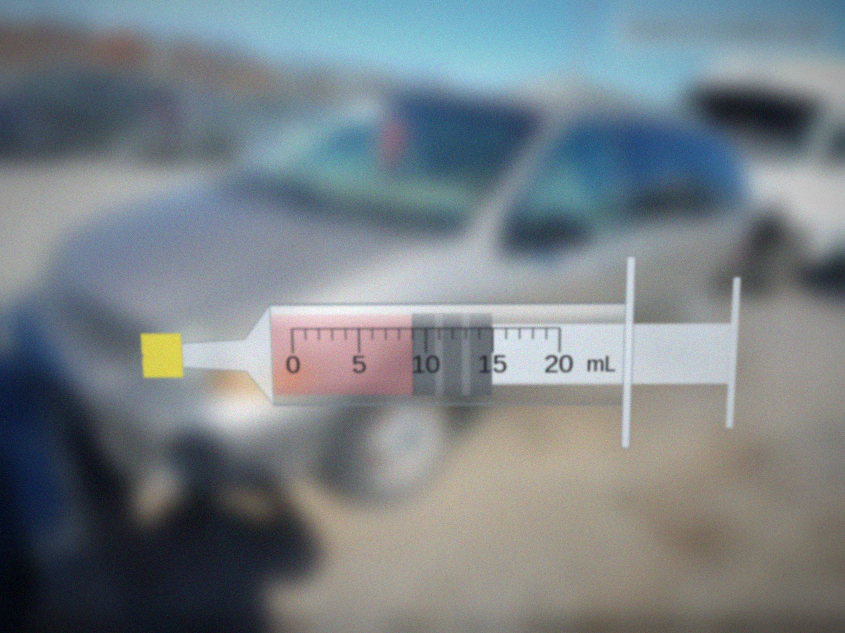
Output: 9 mL
